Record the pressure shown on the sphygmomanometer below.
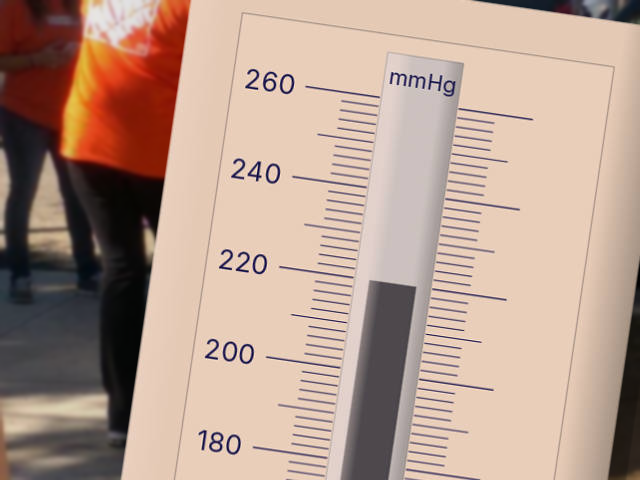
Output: 220 mmHg
